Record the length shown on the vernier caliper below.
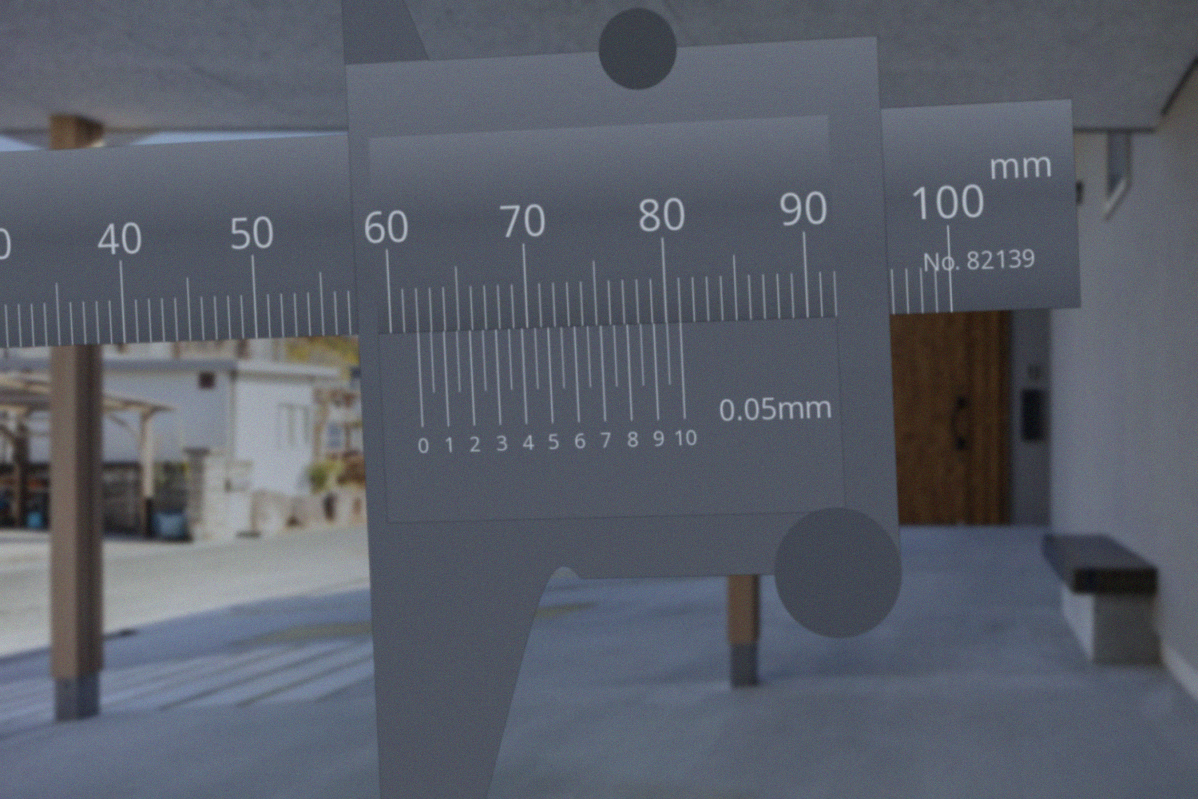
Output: 62.0 mm
